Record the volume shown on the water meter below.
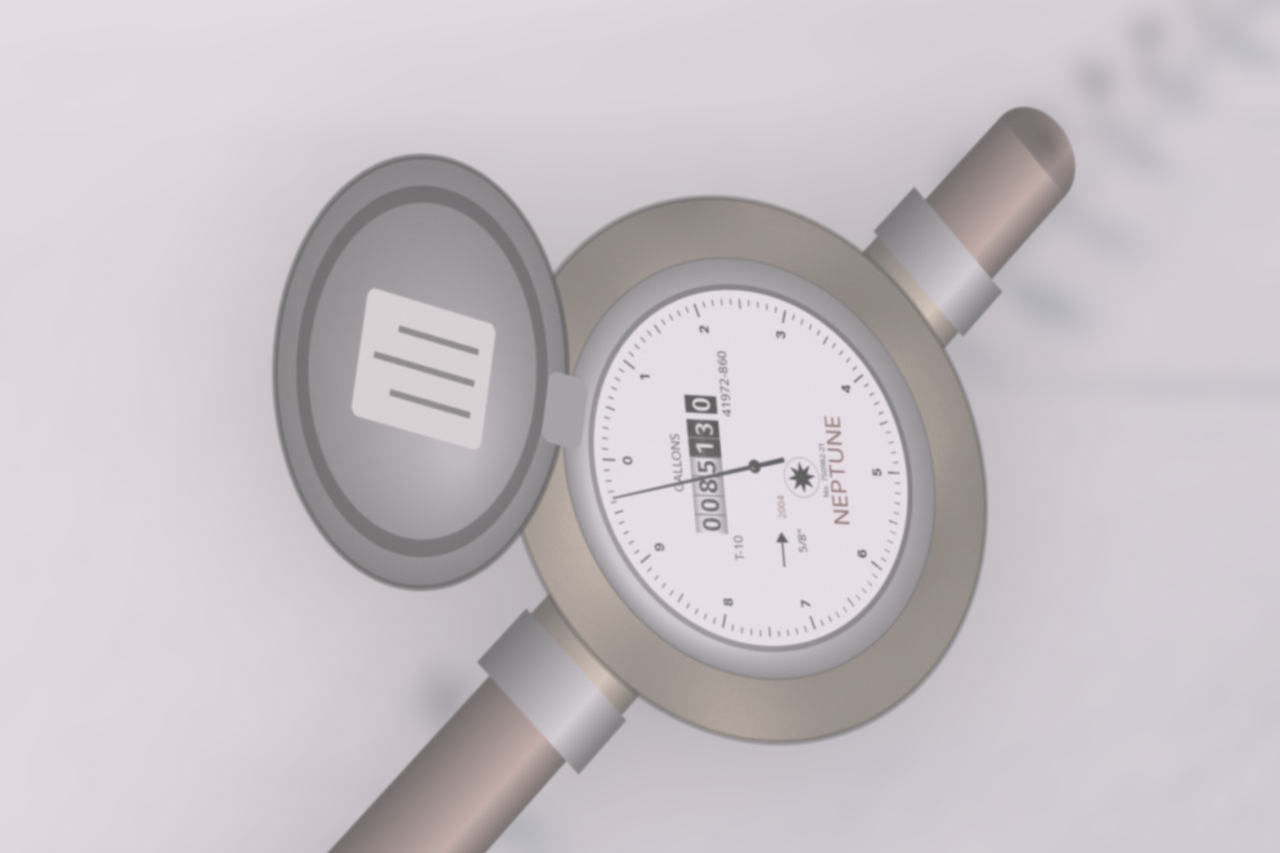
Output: 85129.6 gal
